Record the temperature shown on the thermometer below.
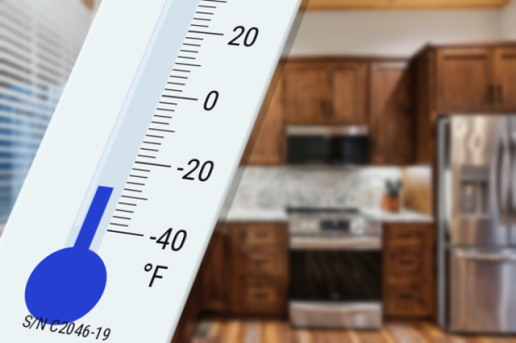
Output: -28 °F
